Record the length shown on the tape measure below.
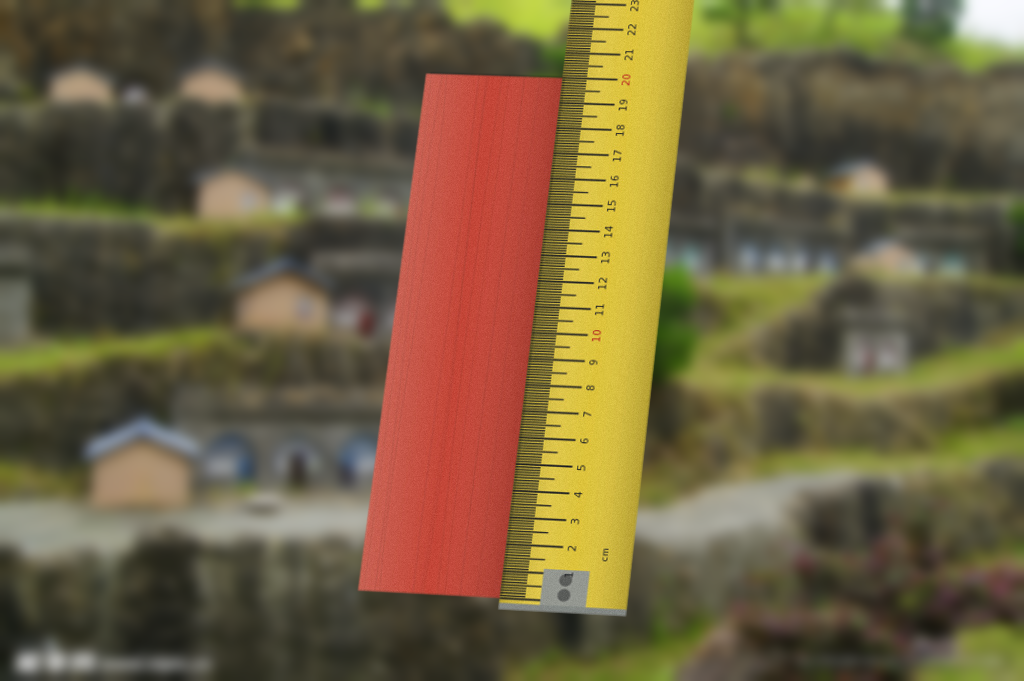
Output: 20 cm
